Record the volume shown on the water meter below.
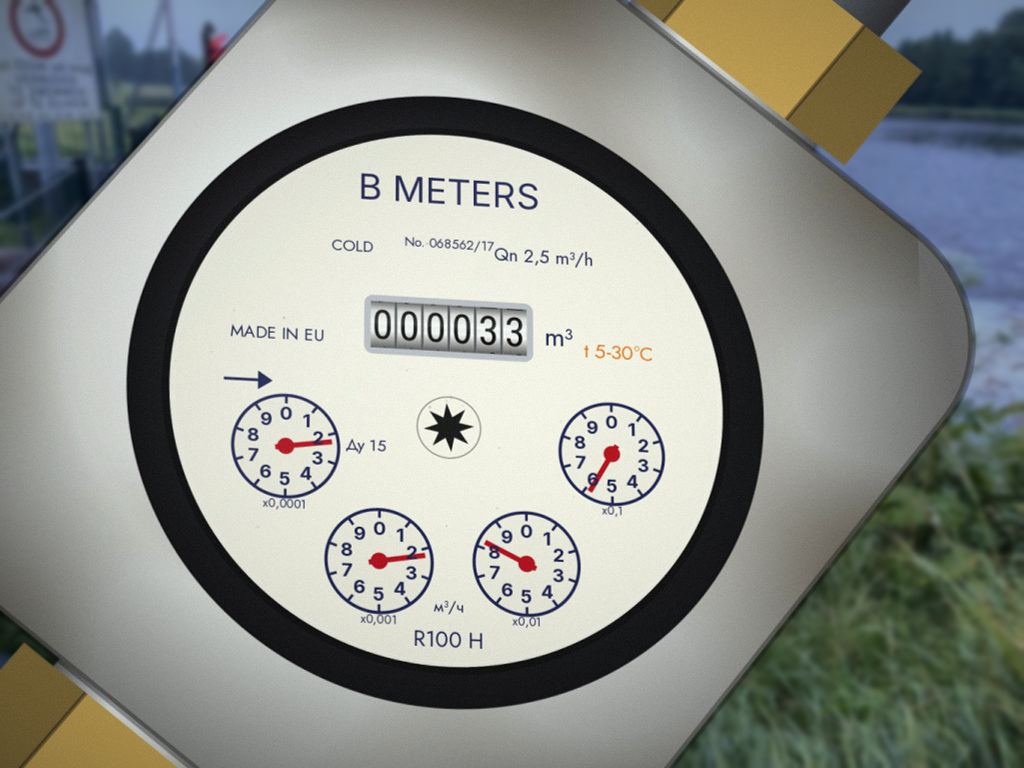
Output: 33.5822 m³
